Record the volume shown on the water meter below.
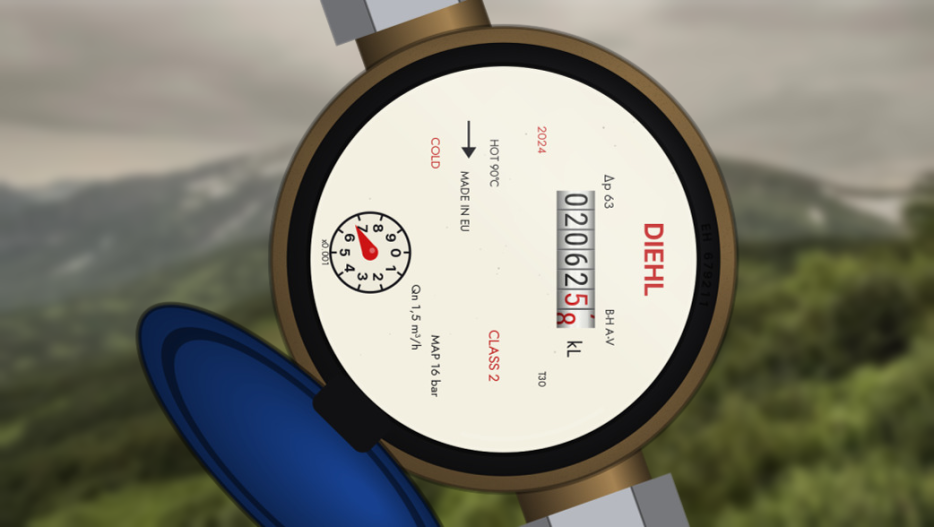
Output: 2062.576 kL
